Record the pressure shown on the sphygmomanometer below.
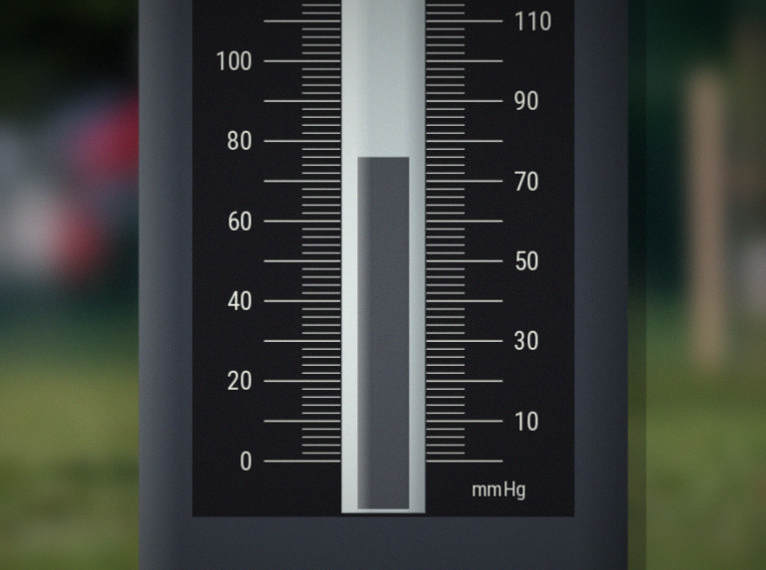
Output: 76 mmHg
